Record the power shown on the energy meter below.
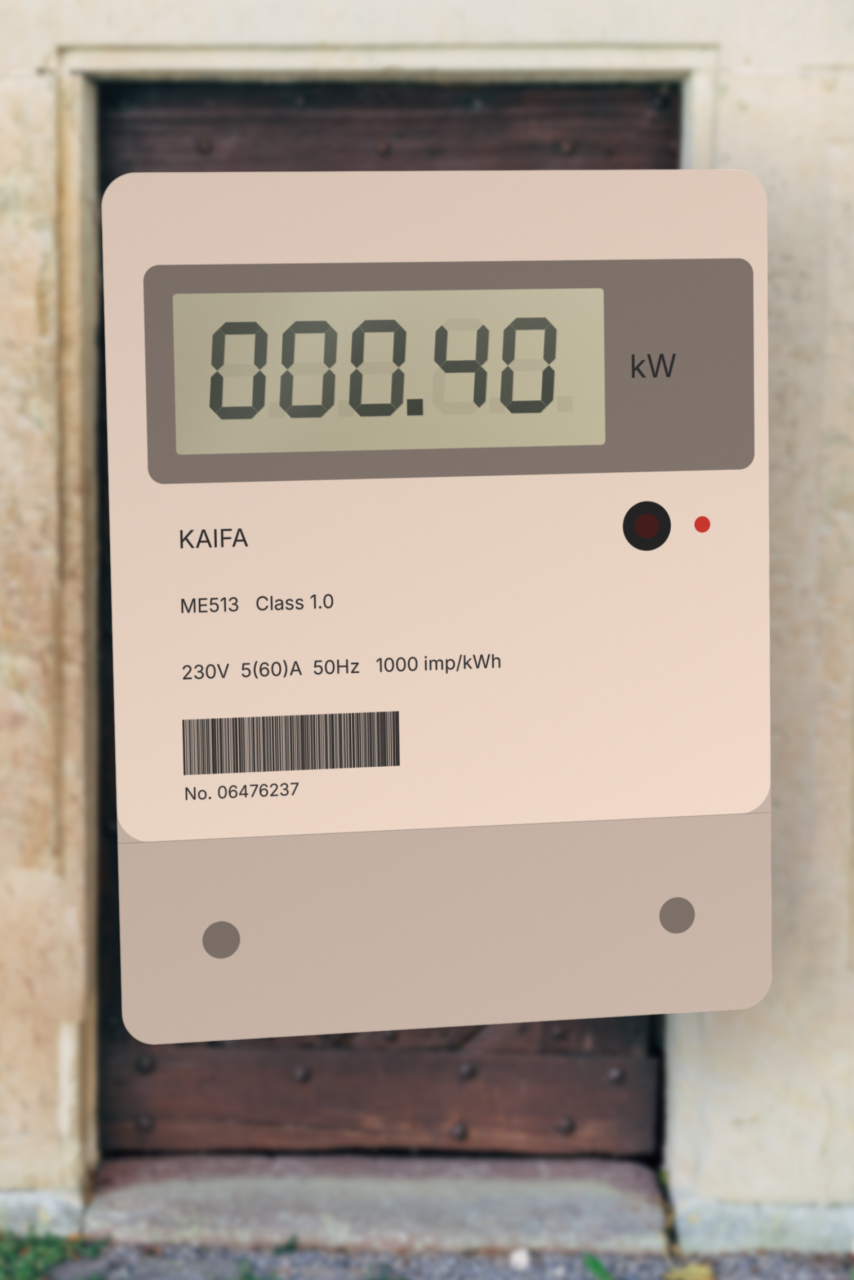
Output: 0.40 kW
